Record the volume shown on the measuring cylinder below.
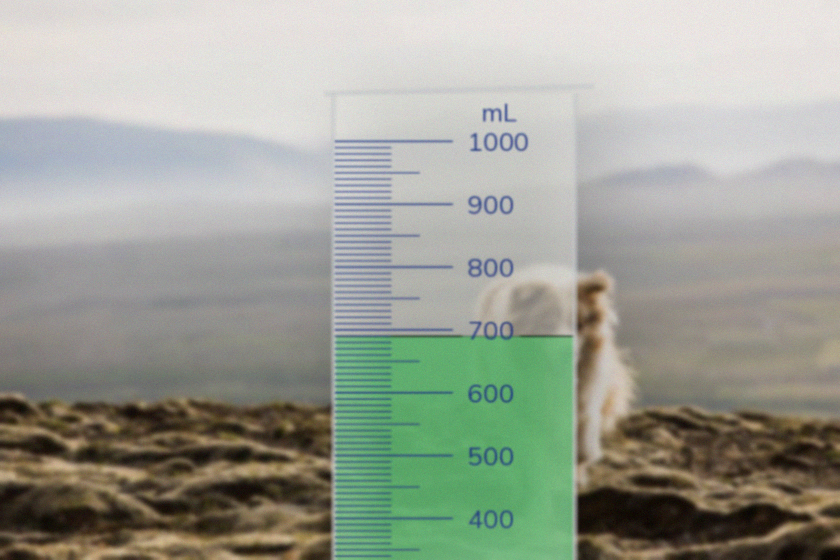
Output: 690 mL
